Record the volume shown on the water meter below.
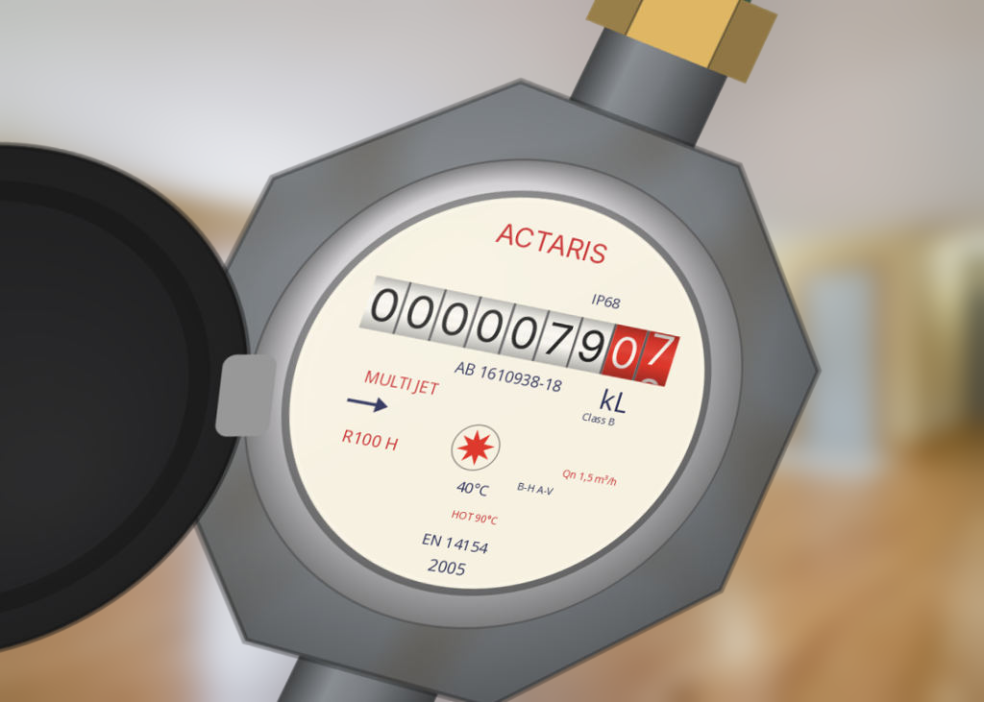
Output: 79.07 kL
